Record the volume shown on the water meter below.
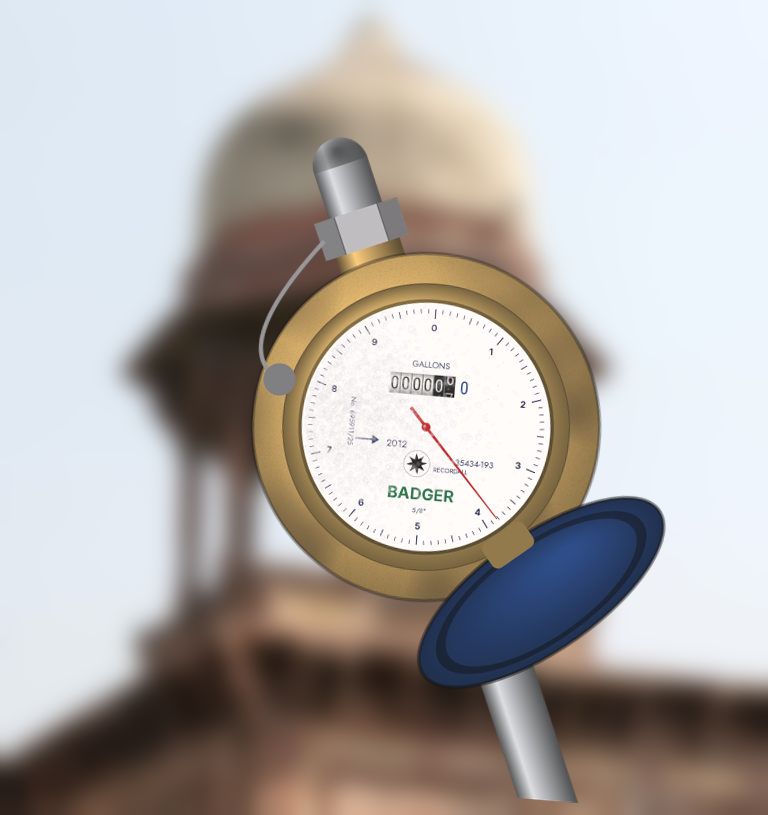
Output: 63.8 gal
